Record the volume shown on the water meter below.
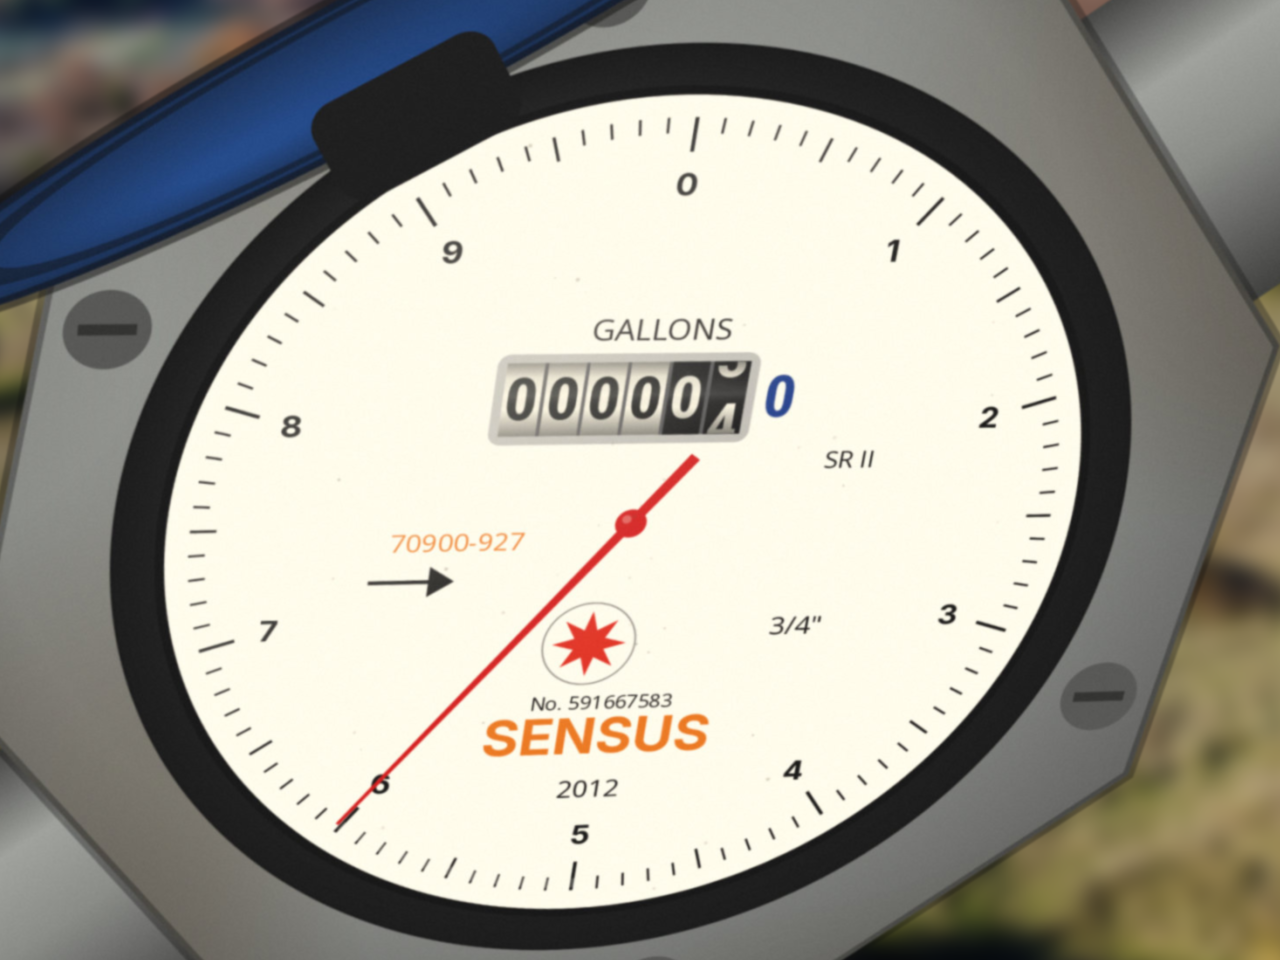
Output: 36.0 gal
